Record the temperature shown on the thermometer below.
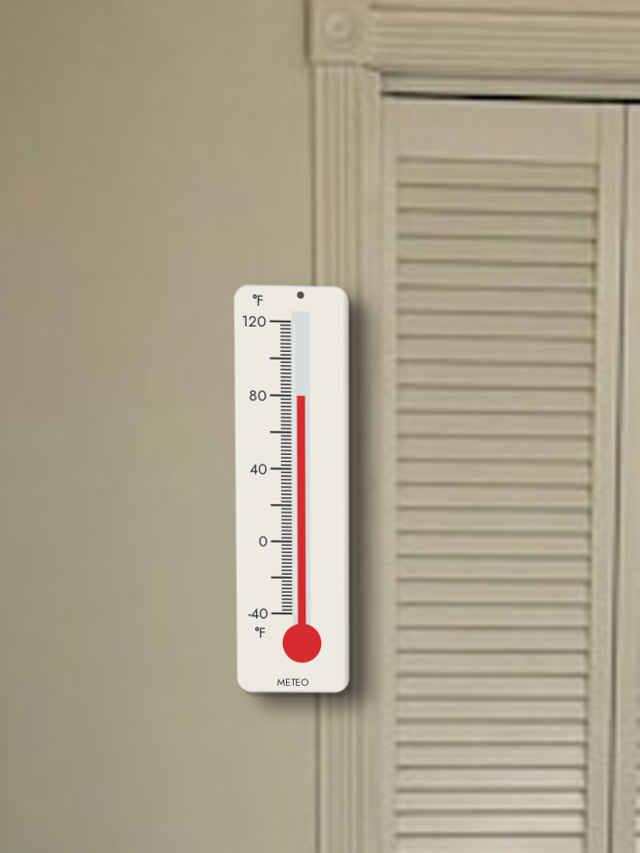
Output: 80 °F
